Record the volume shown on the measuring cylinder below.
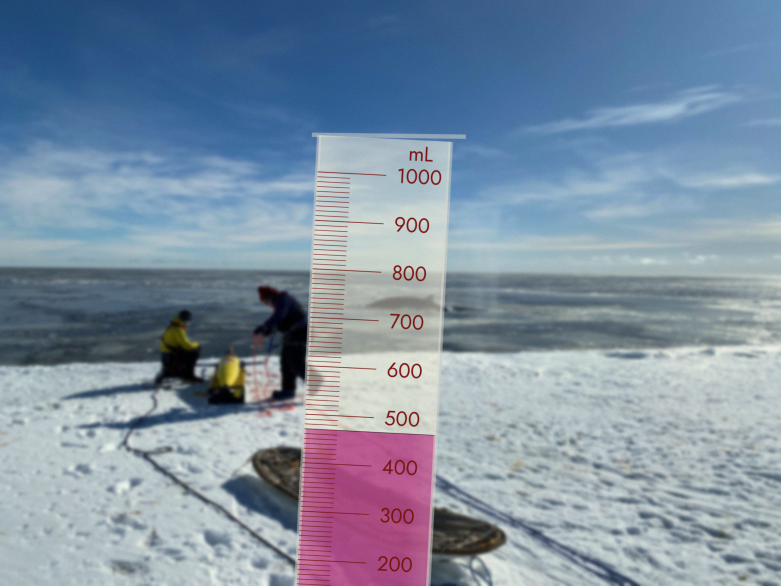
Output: 470 mL
